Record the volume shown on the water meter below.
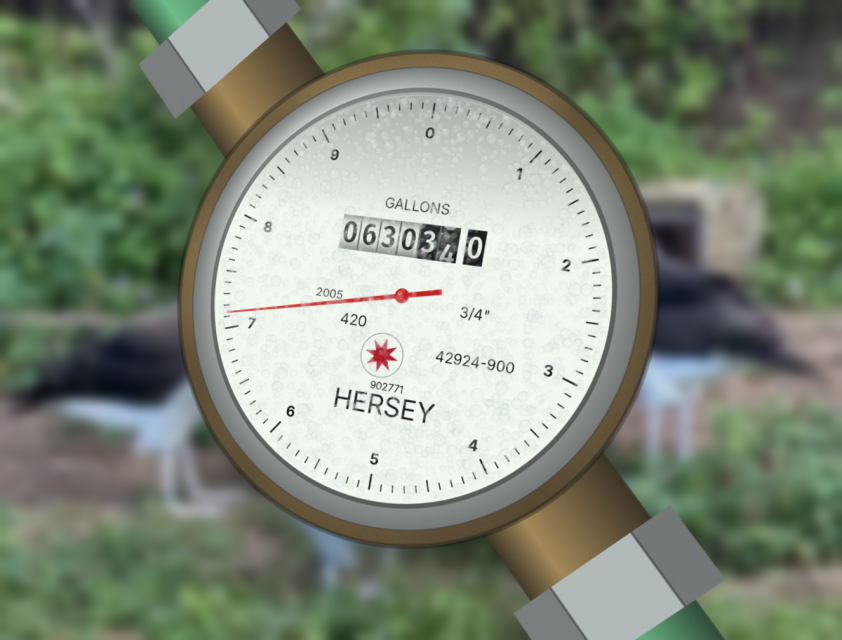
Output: 630337.1 gal
